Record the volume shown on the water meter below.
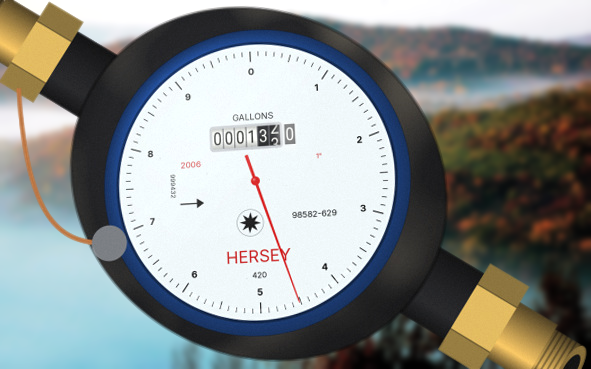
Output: 1324.5 gal
